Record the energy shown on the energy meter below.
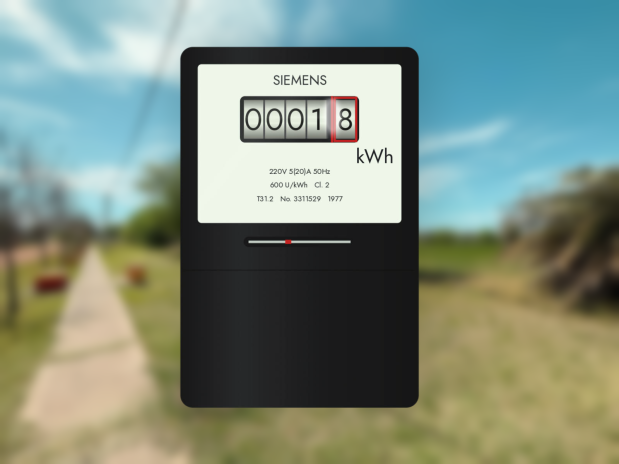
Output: 1.8 kWh
